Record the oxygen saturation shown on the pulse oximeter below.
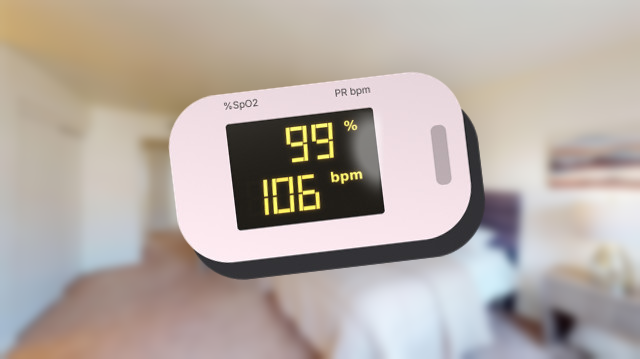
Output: 99 %
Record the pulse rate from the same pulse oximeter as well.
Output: 106 bpm
